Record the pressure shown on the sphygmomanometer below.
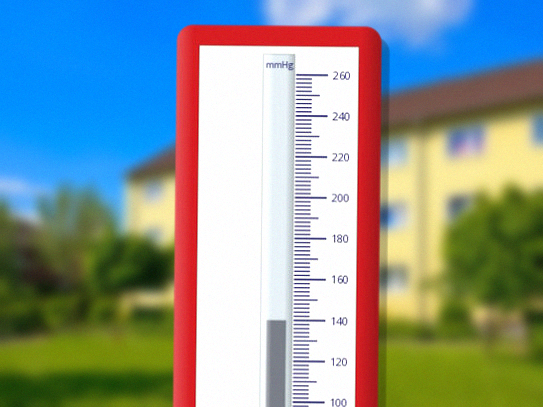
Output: 140 mmHg
